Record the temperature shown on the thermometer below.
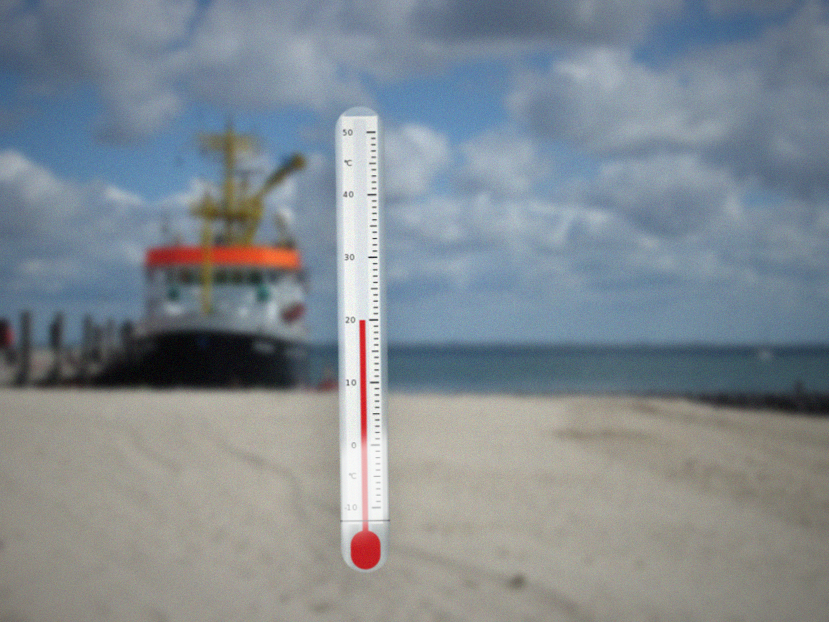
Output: 20 °C
